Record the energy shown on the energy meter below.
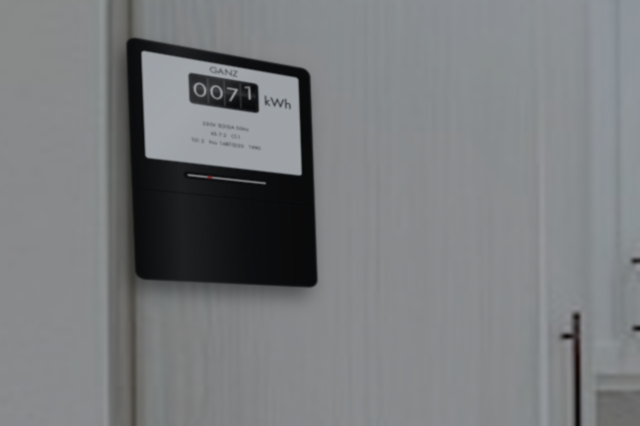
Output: 71 kWh
